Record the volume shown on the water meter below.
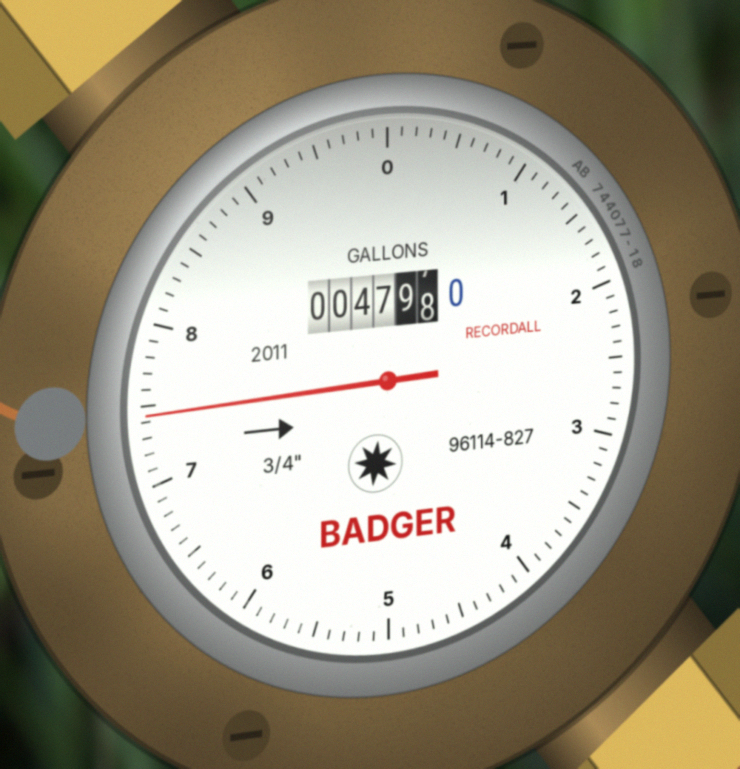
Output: 47977.4 gal
